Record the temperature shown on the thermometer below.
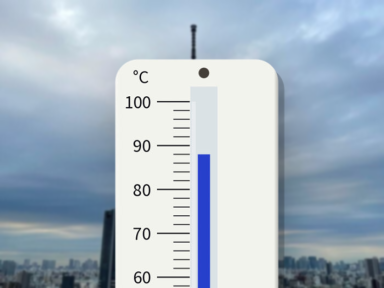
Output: 88 °C
